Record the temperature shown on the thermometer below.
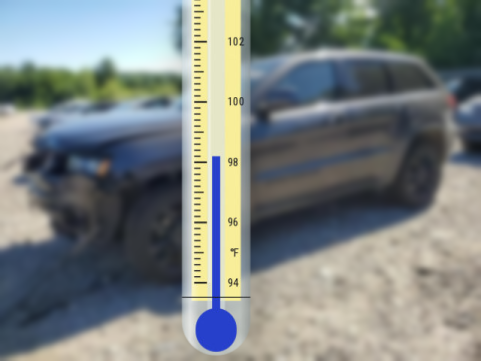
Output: 98.2 °F
